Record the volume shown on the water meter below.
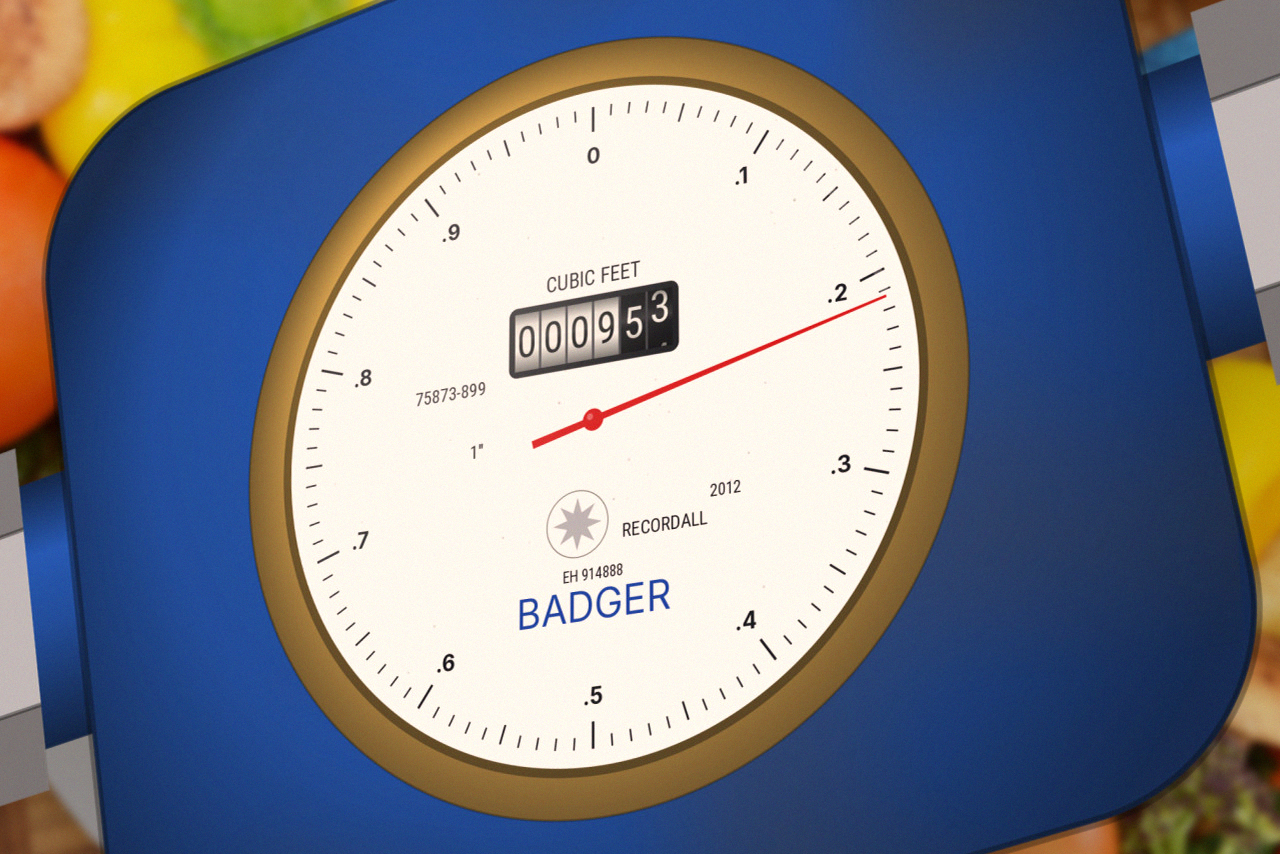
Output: 953.21 ft³
